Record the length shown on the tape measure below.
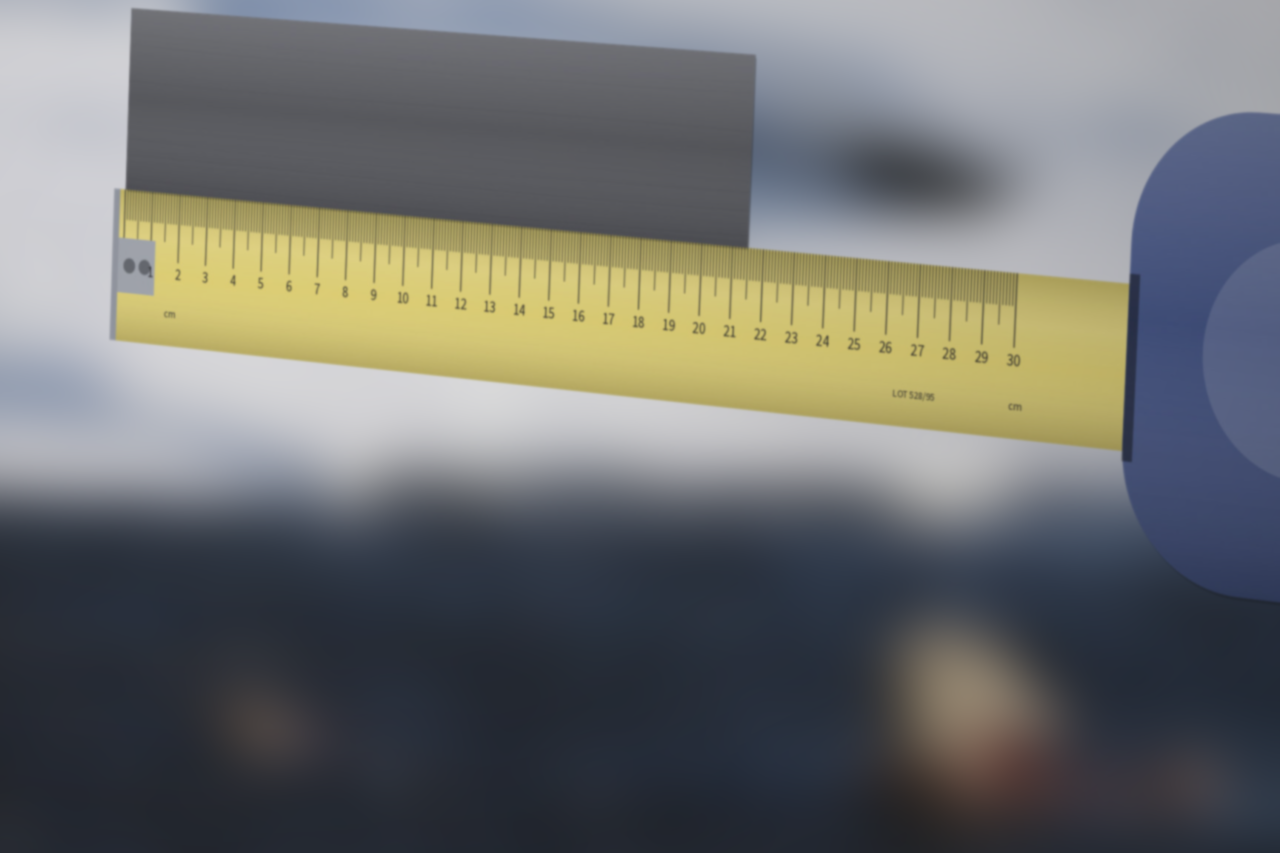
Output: 21.5 cm
